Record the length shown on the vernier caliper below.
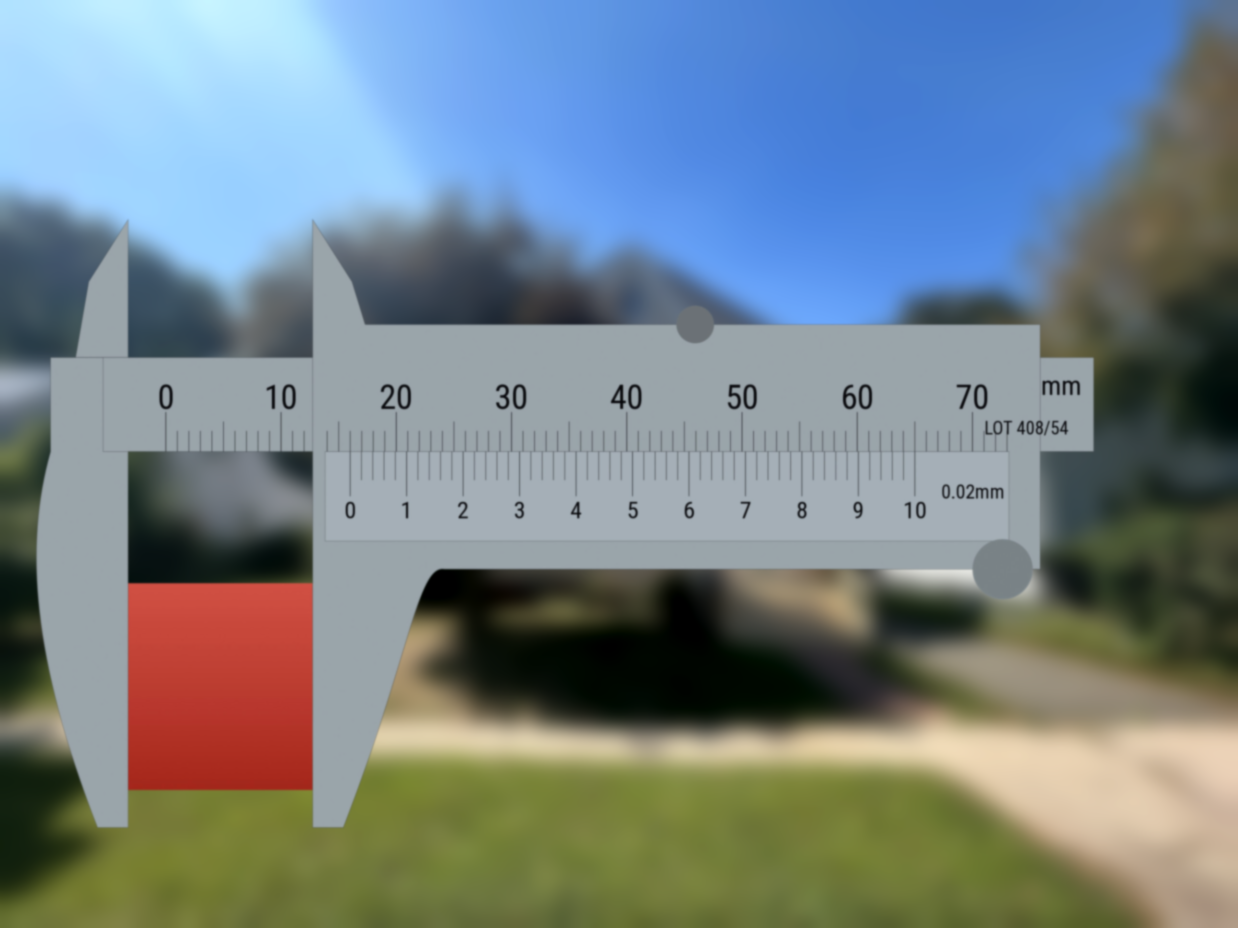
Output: 16.0 mm
